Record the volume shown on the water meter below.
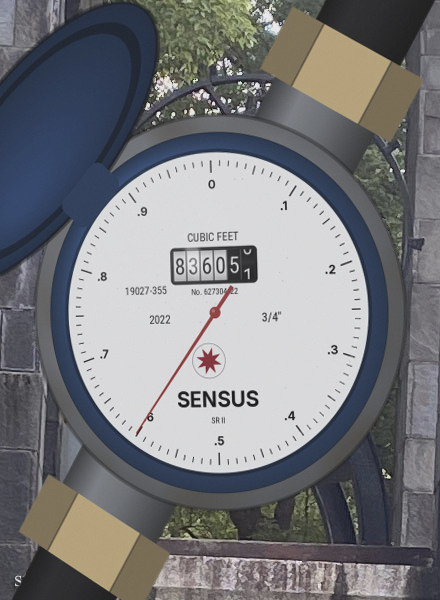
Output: 836050.60 ft³
